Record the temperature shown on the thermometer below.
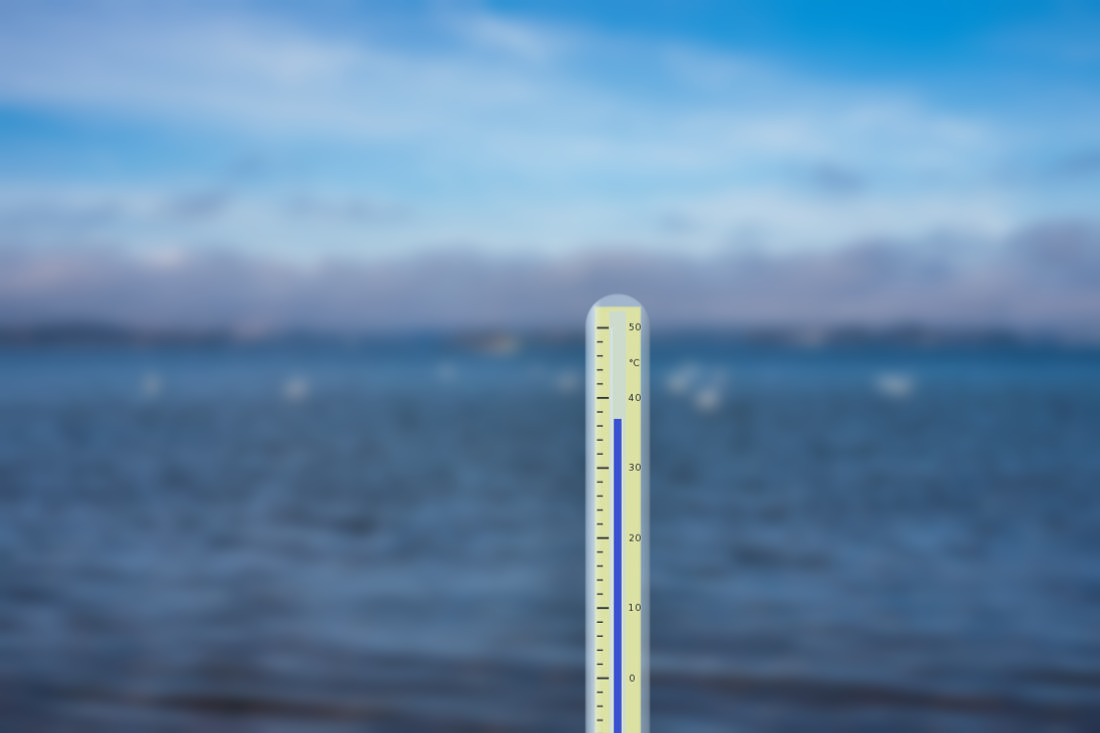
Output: 37 °C
